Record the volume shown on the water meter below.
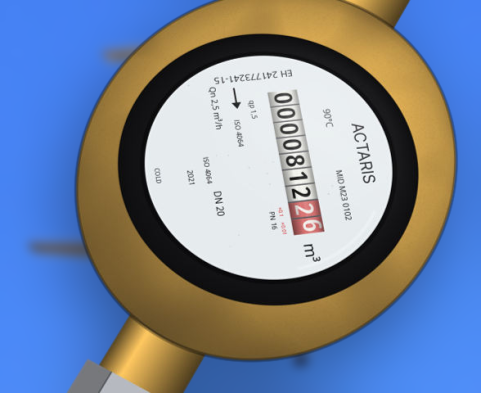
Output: 812.26 m³
